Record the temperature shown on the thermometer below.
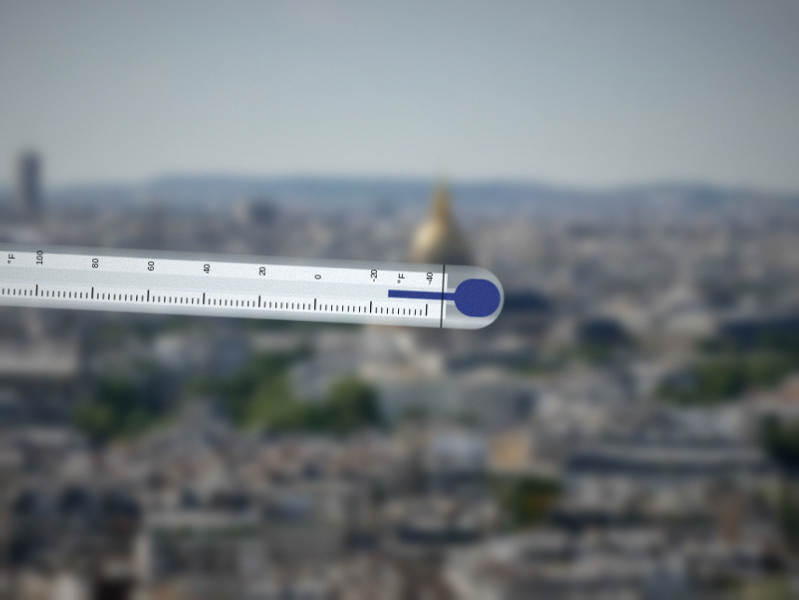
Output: -26 °F
